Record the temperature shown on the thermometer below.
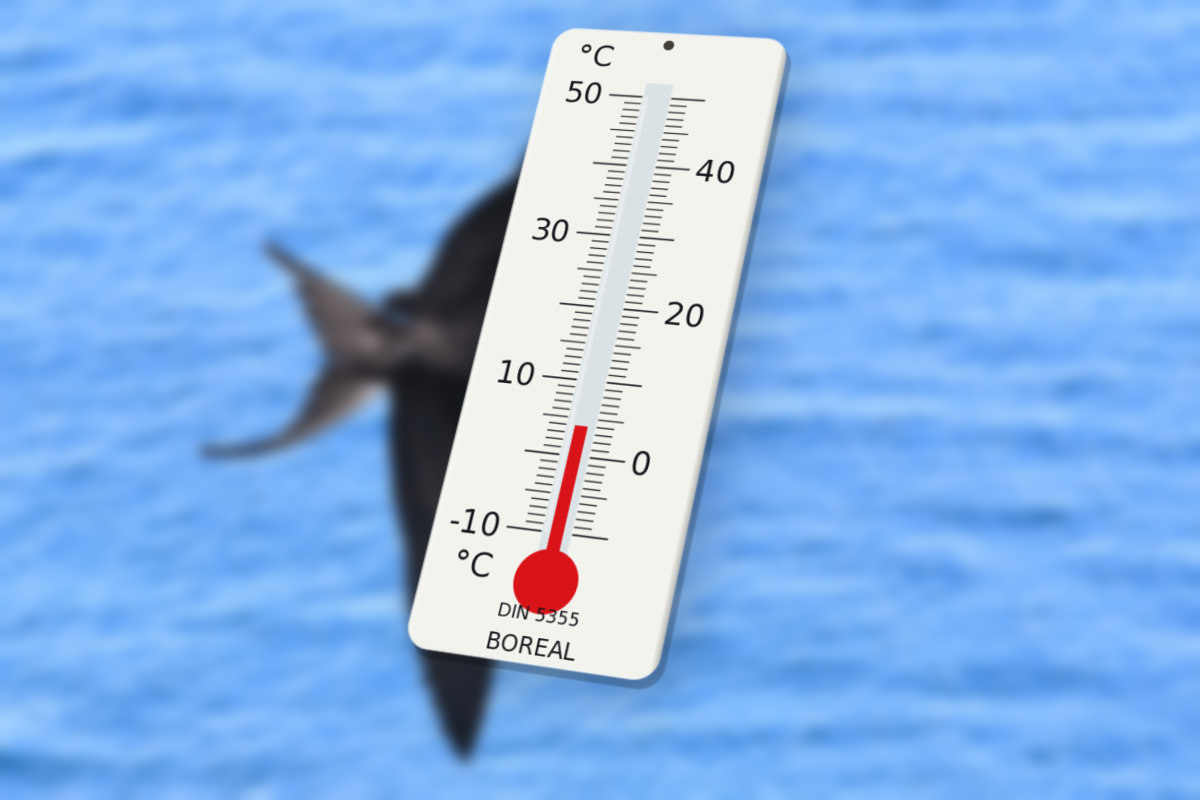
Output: 4 °C
